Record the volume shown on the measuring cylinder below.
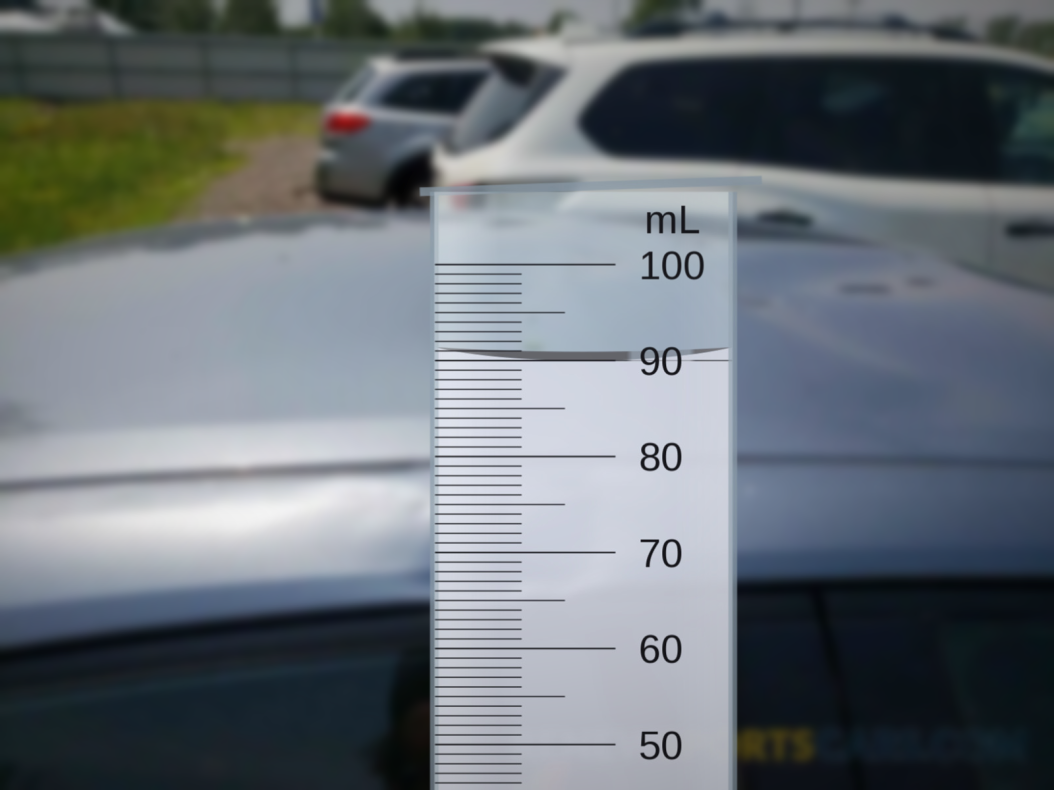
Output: 90 mL
